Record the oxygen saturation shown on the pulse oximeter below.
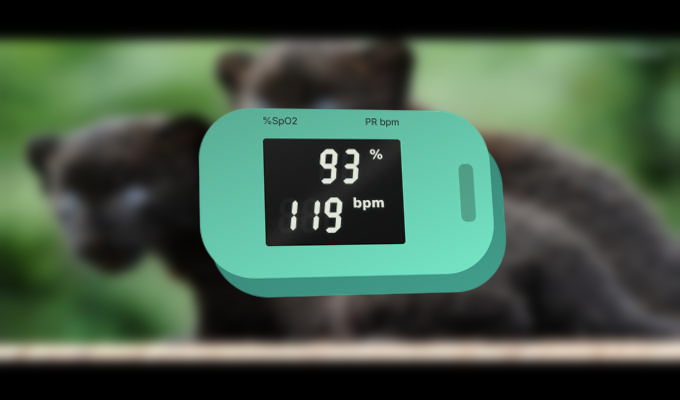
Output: 93 %
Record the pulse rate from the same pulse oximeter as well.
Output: 119 bpm
